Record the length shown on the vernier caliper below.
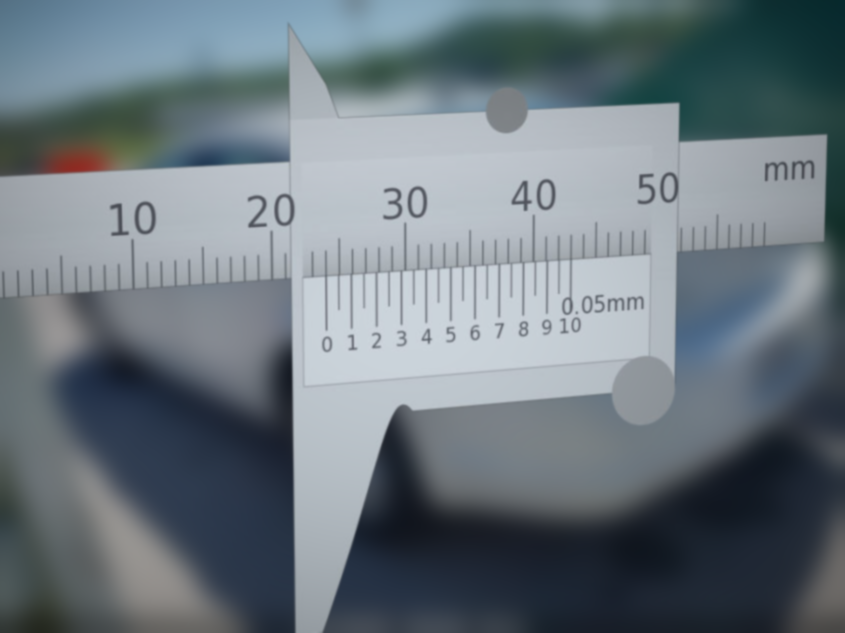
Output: 24.0 mm
